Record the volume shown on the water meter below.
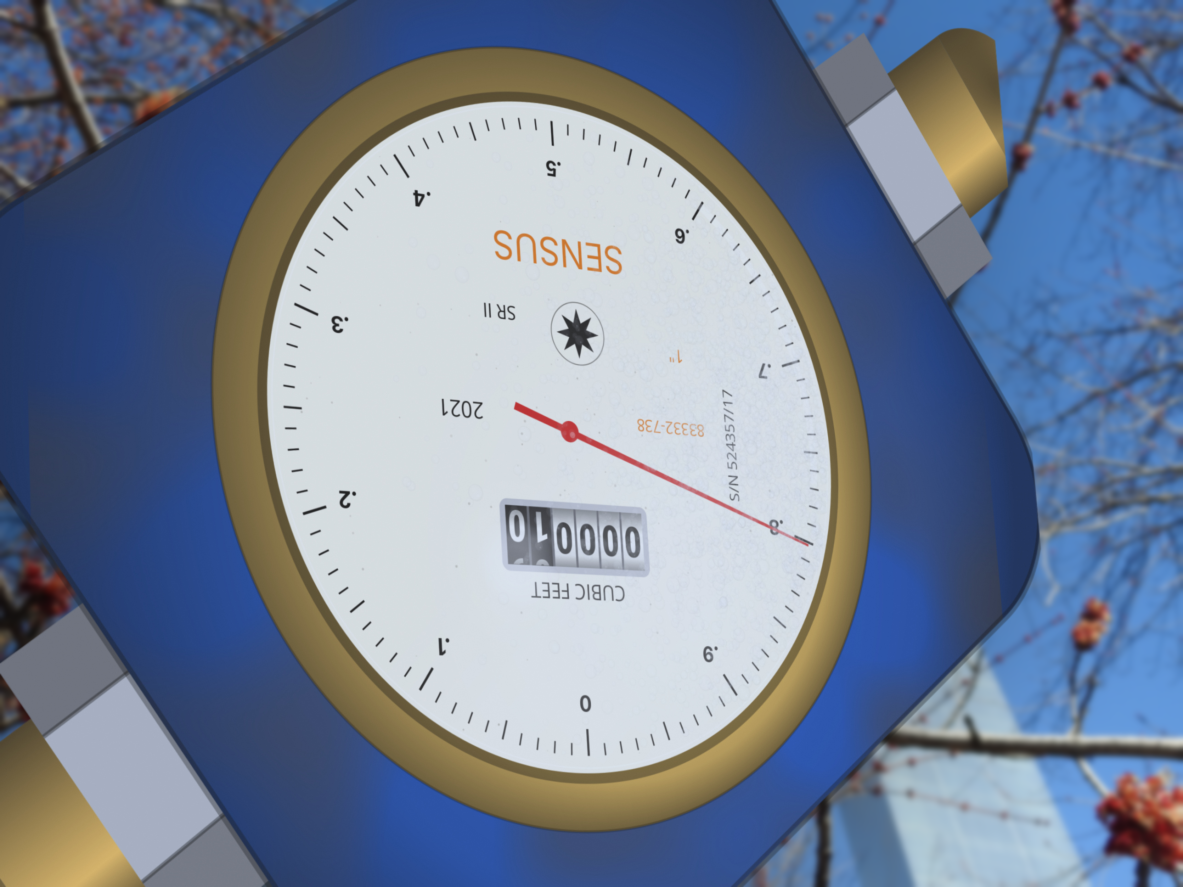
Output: 9.80 ft³
